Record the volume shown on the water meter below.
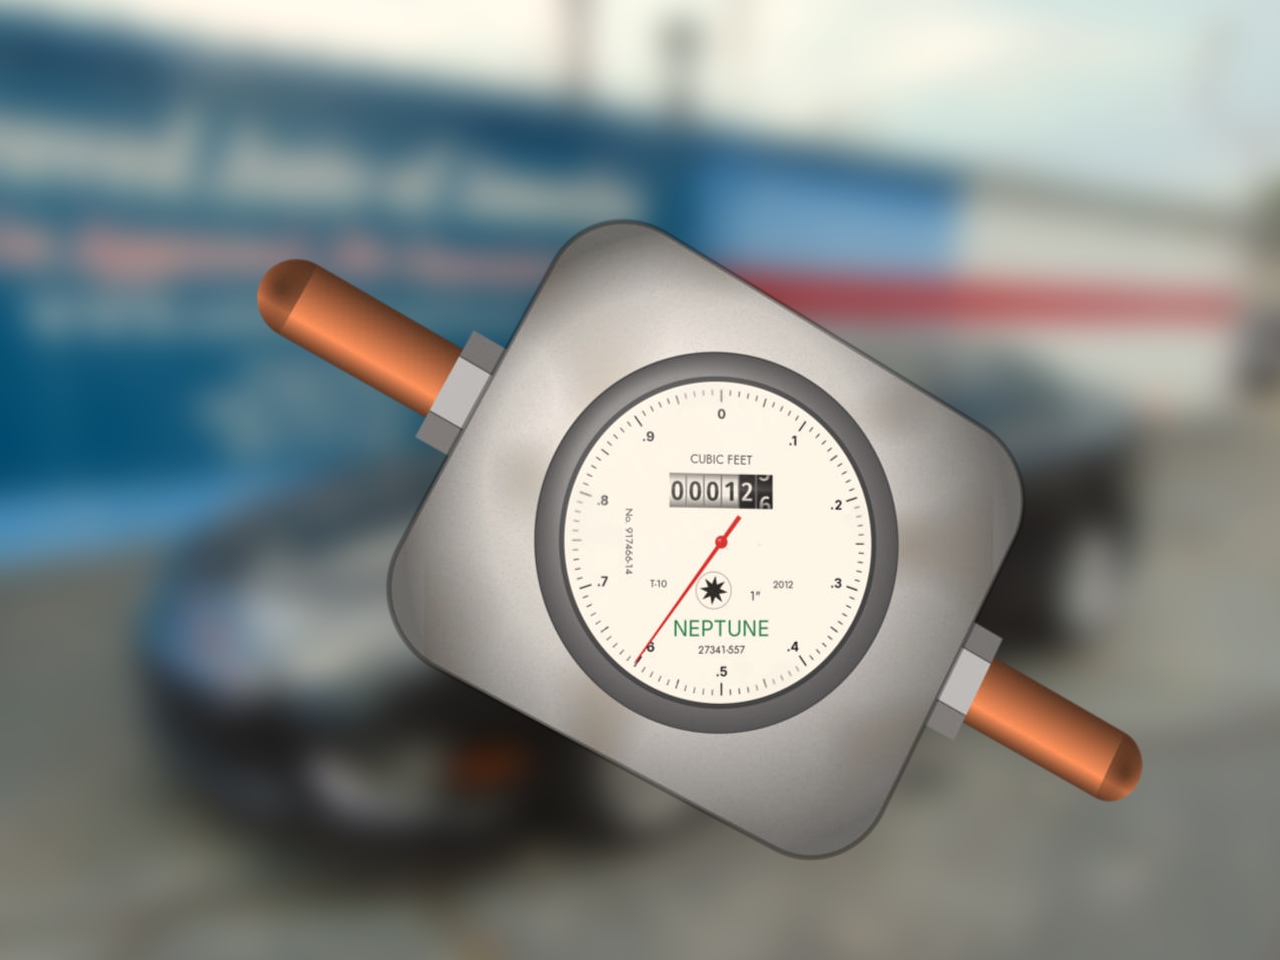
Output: 125.60 ft³
